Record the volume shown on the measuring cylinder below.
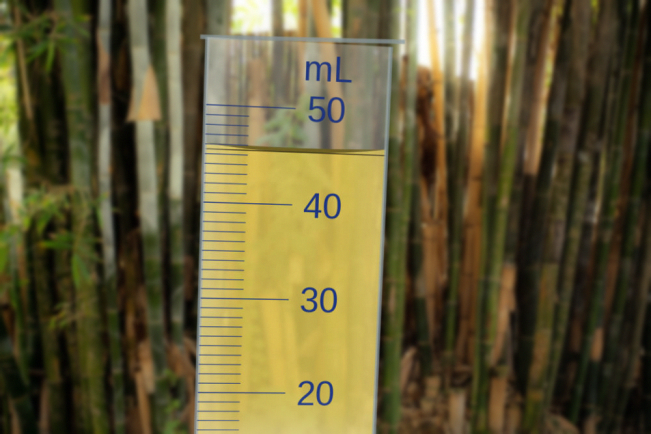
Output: 45.5 mL
